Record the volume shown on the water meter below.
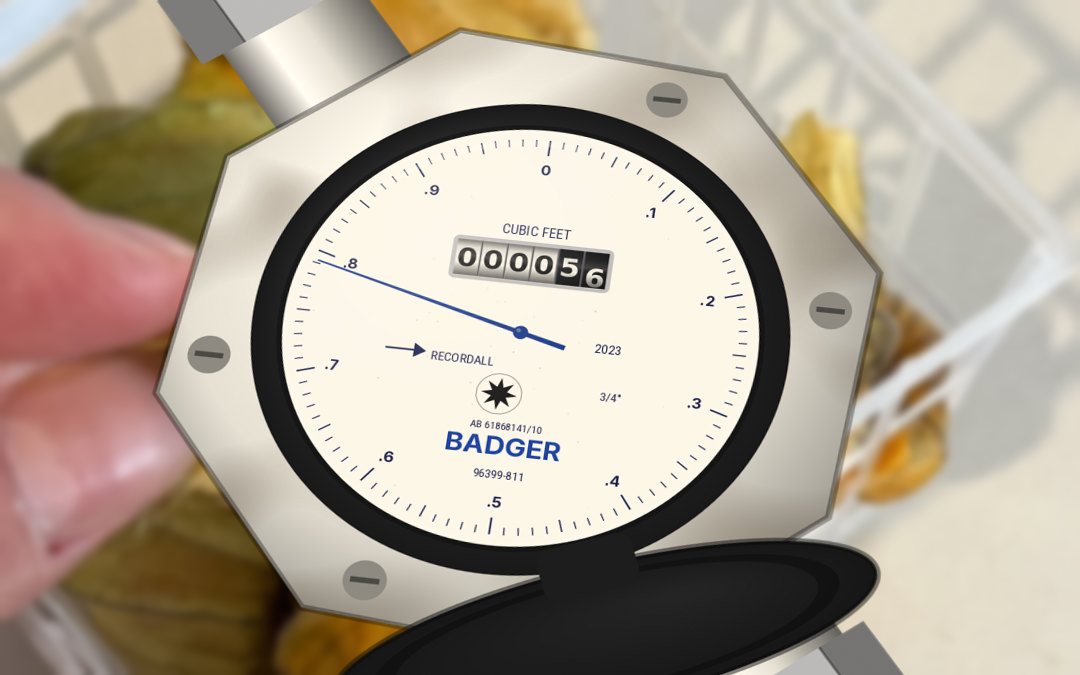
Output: 55.79 ft³
